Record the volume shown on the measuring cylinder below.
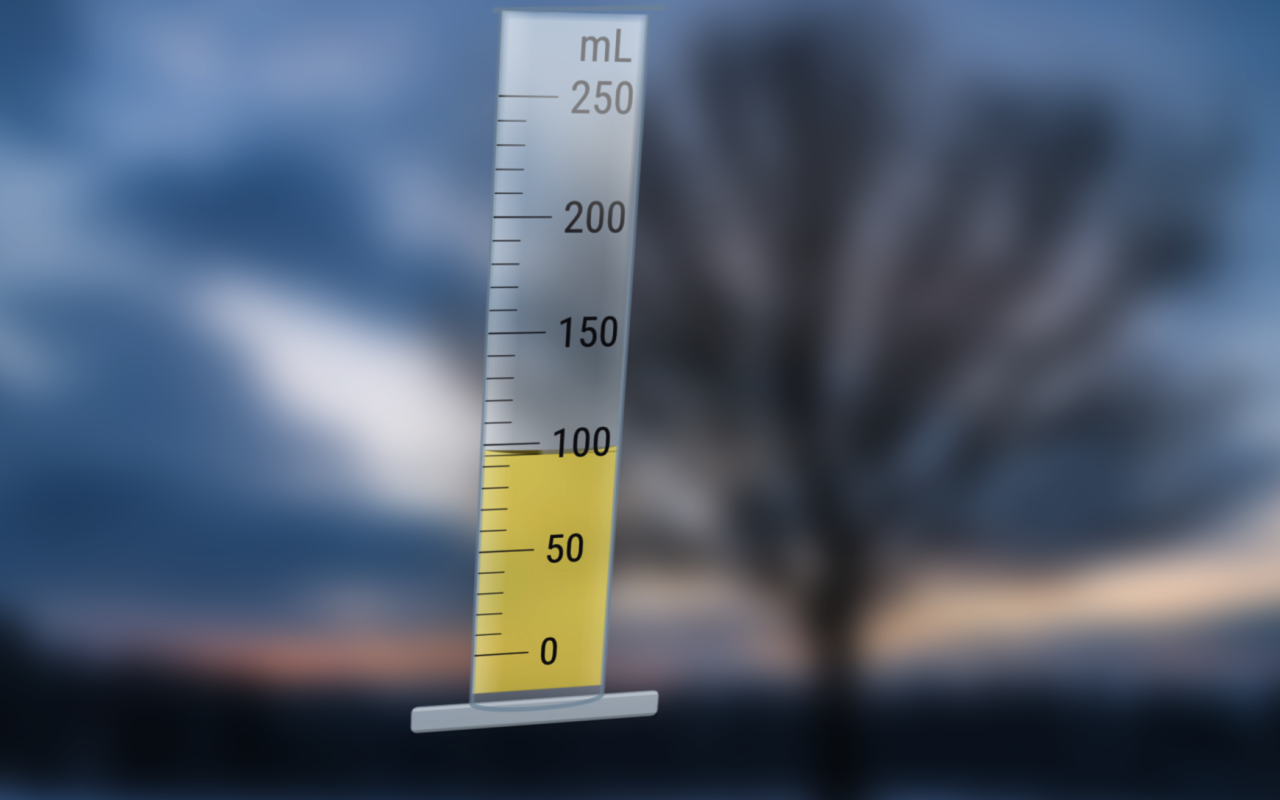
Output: 95 mL
